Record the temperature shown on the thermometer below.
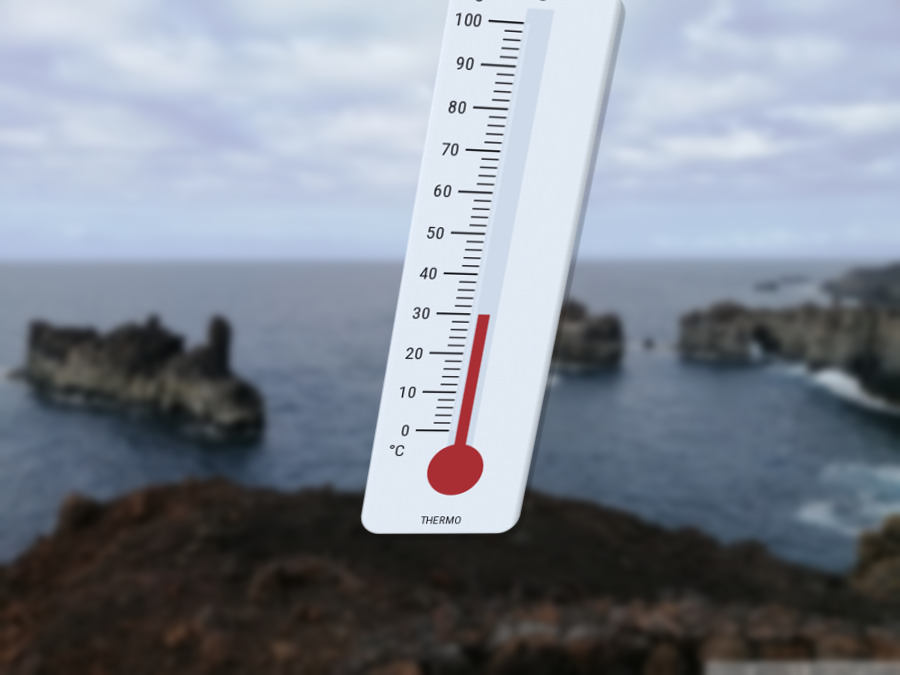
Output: 30 °C
